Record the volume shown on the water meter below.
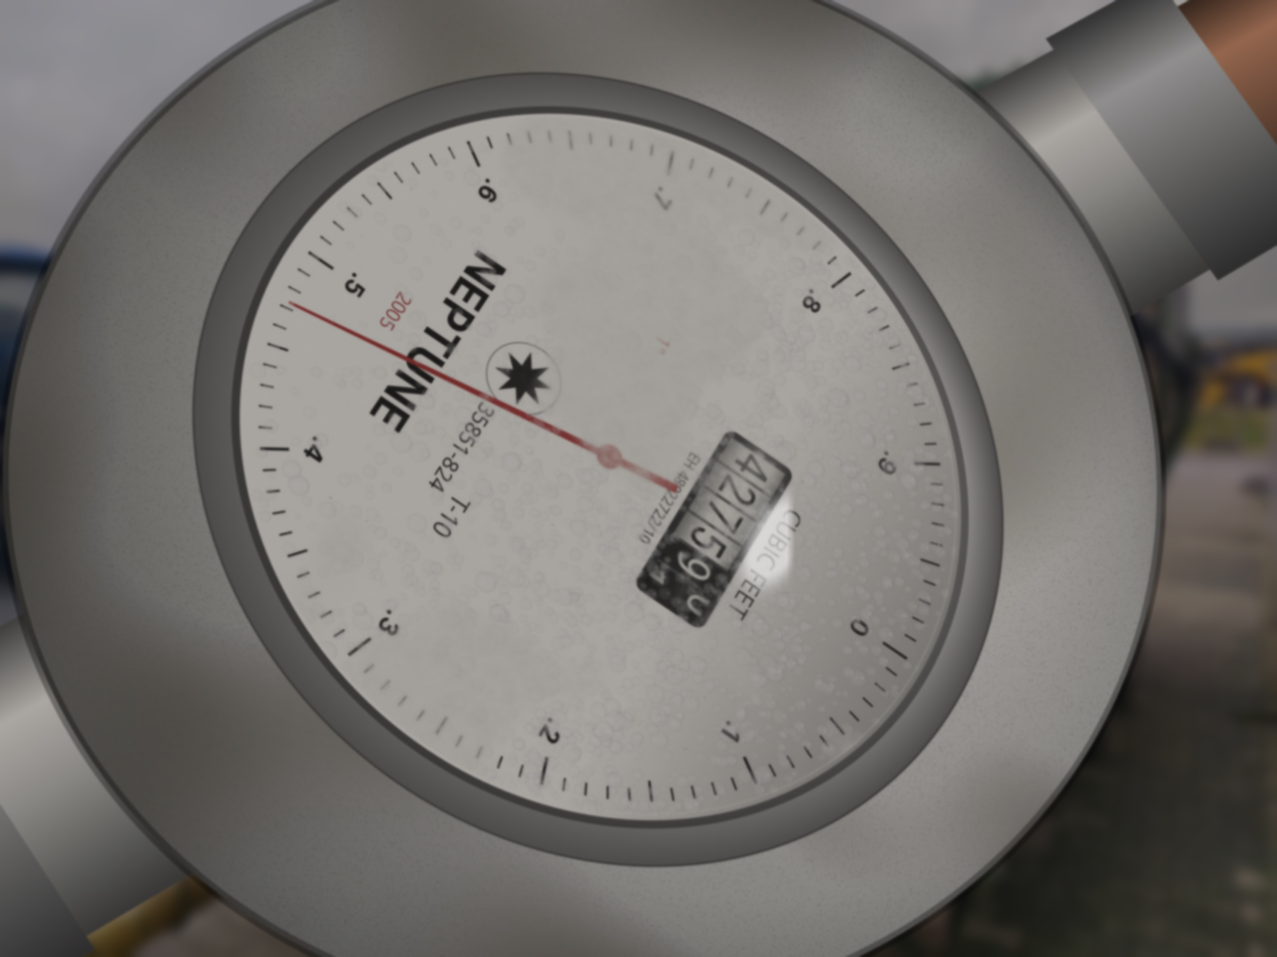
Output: 427590.47 ft³
